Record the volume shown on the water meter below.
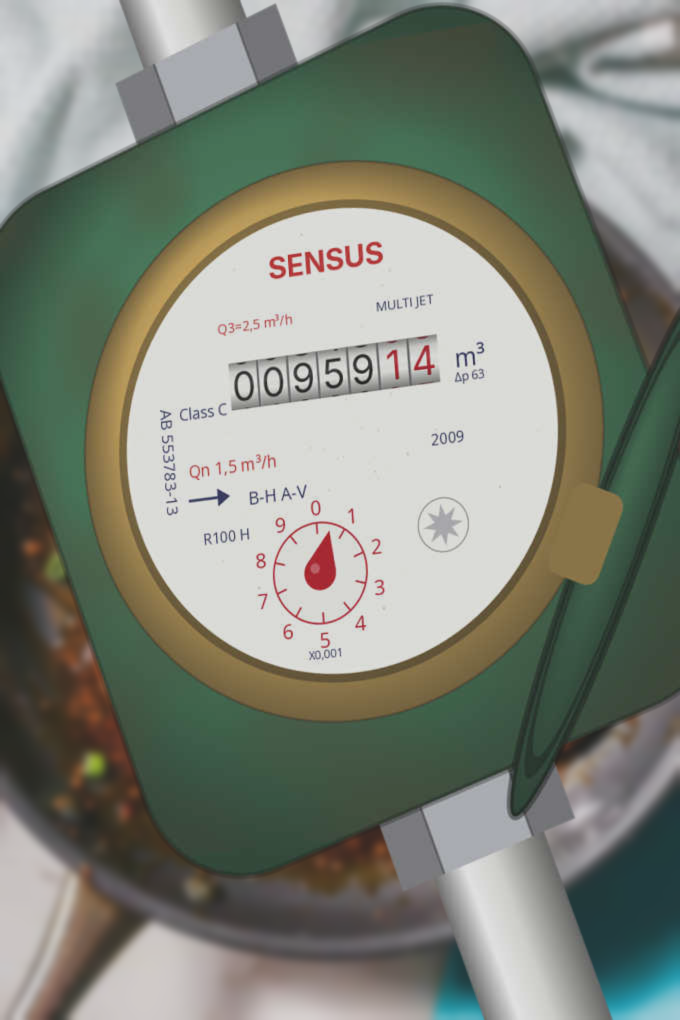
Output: 959.140 m³
